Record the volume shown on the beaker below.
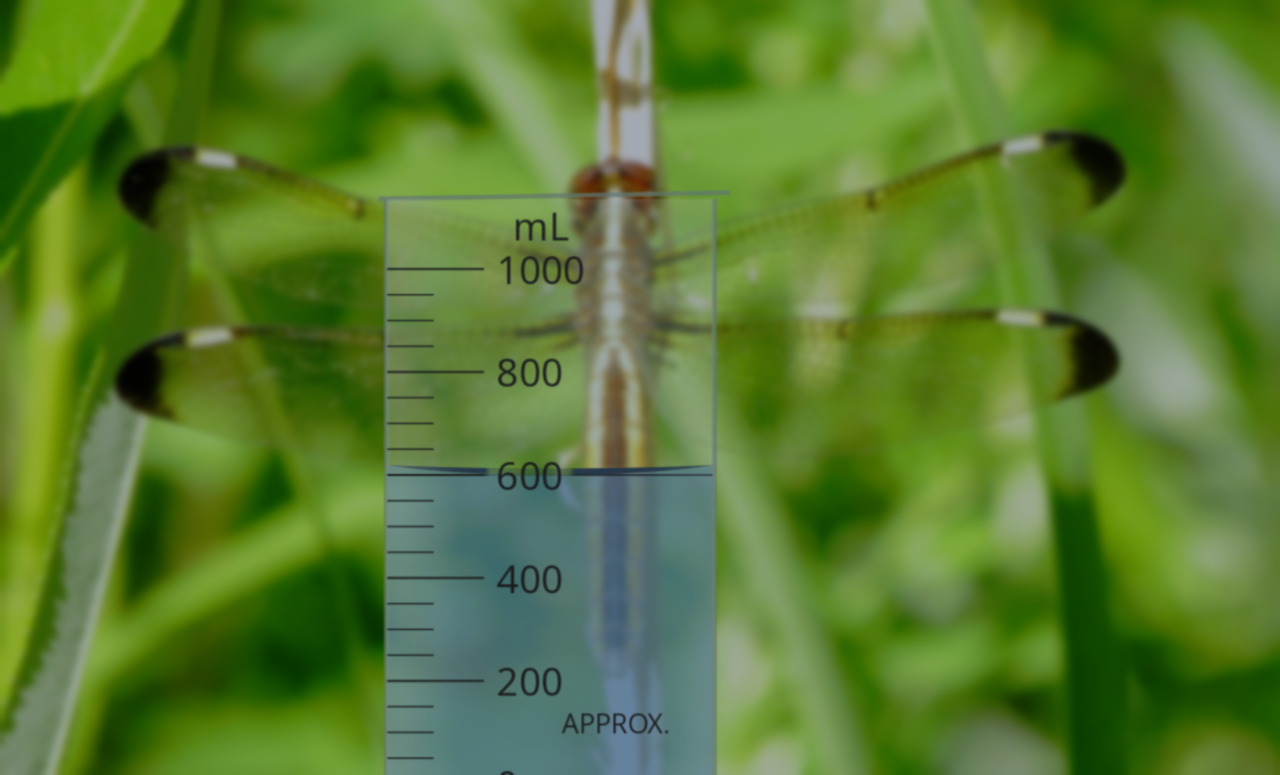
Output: 600 mL
